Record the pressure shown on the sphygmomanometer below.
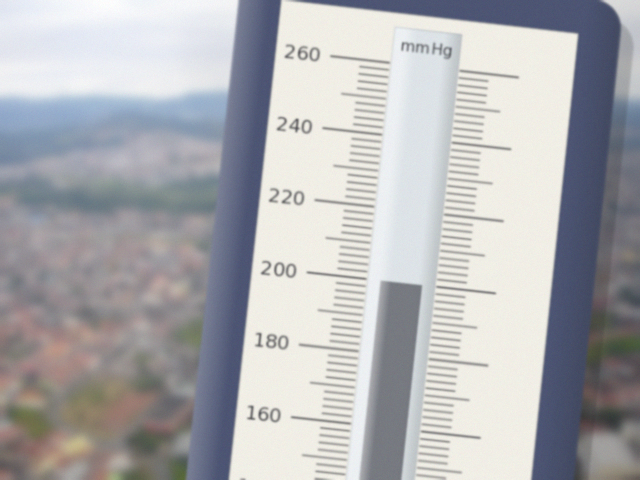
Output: 200 mmHg
